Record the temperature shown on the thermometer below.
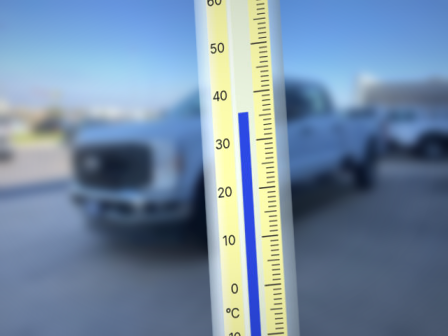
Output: 36 °C
